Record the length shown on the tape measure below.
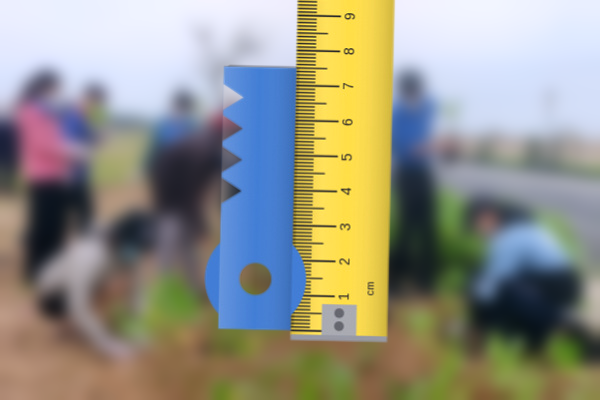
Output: 7.5 cm
